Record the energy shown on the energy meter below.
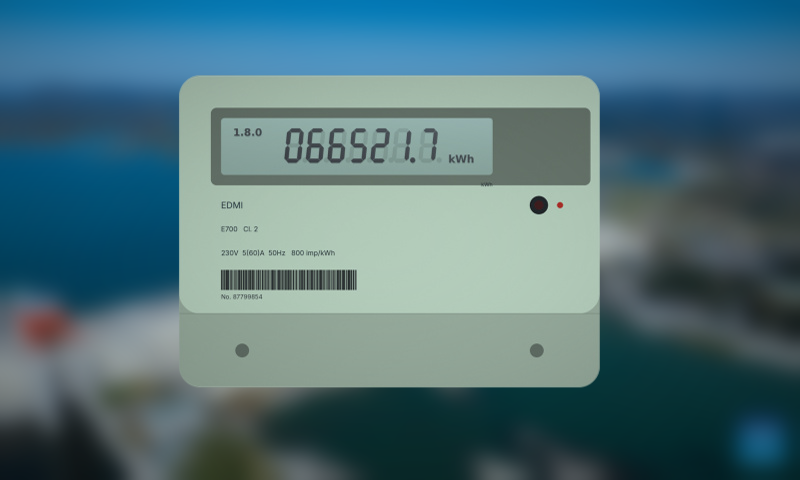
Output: 66521.7 kWh
